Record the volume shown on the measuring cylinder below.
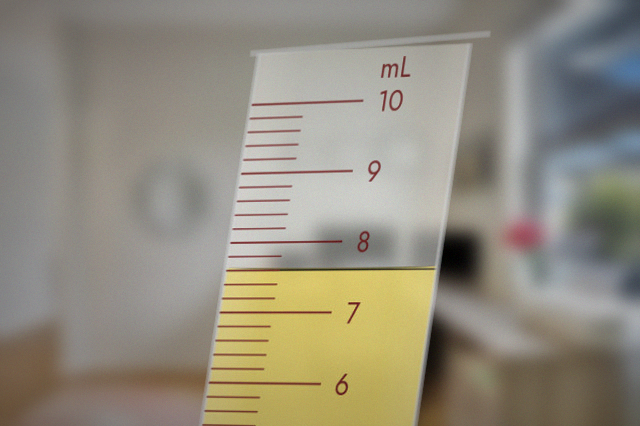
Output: 7.6 mL
